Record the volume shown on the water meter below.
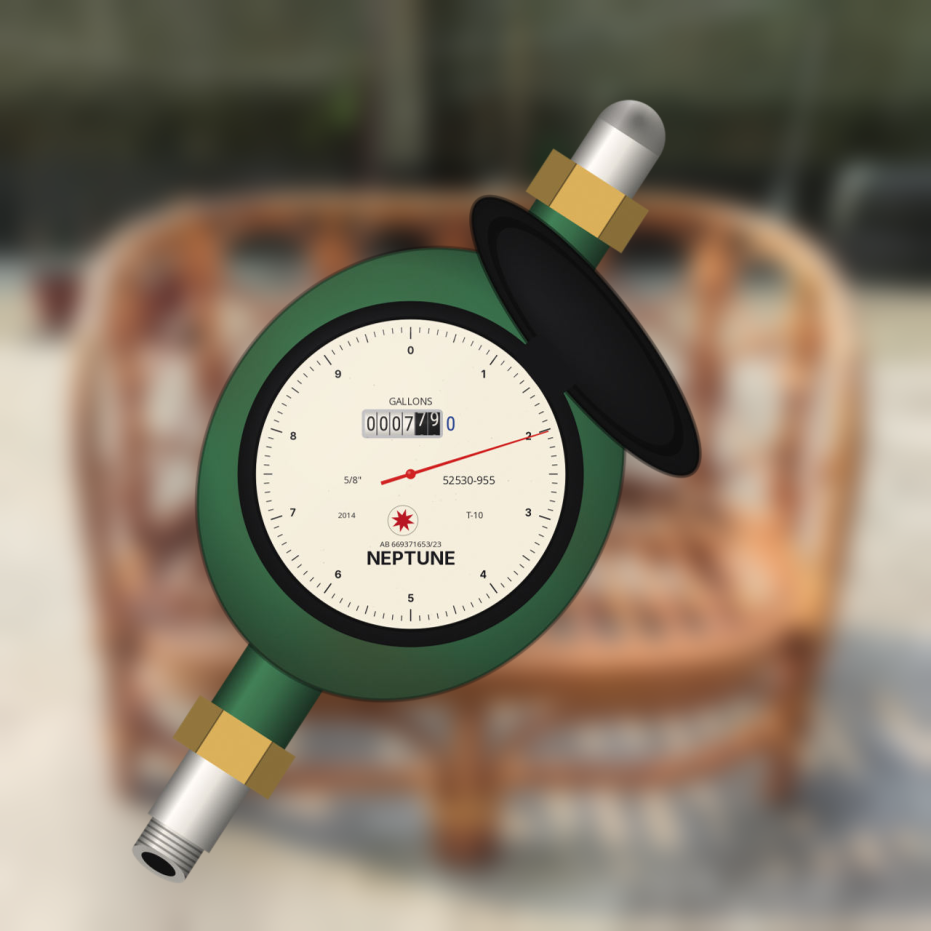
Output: 7792.0 gal
